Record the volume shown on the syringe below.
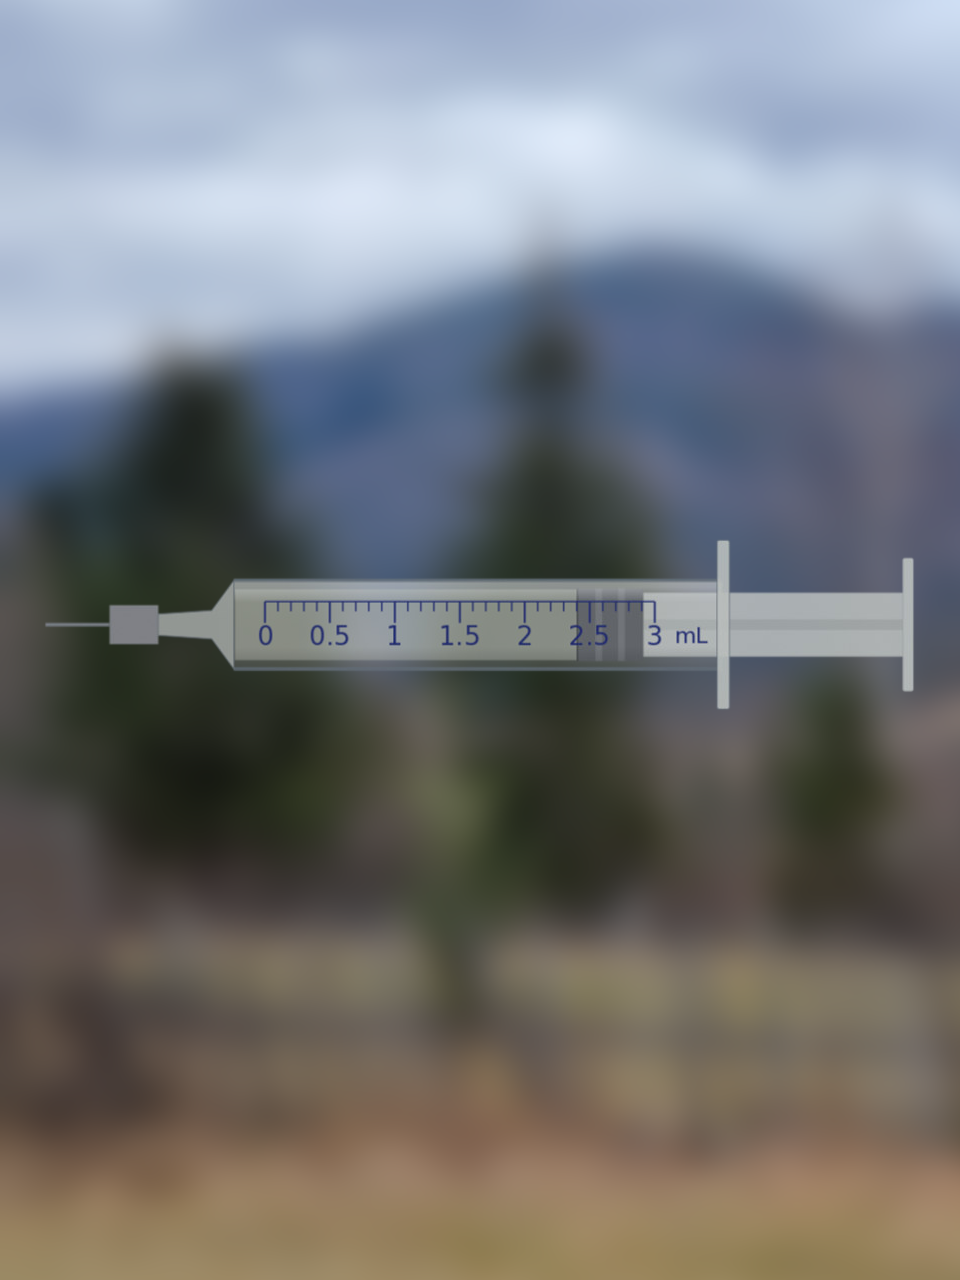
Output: 2.4 mL
